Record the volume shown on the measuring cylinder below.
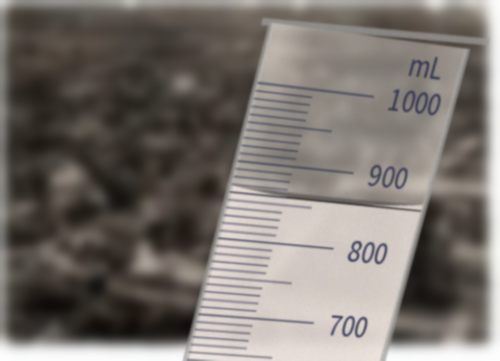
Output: 860 mL
